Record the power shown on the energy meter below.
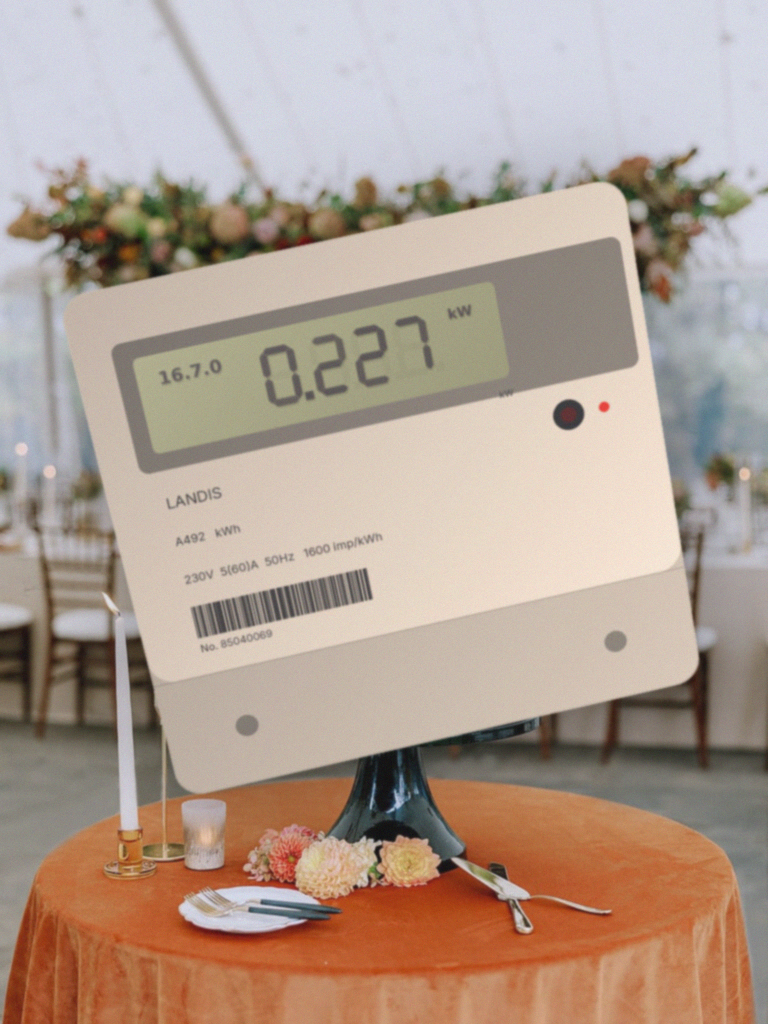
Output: 0.227 kW
